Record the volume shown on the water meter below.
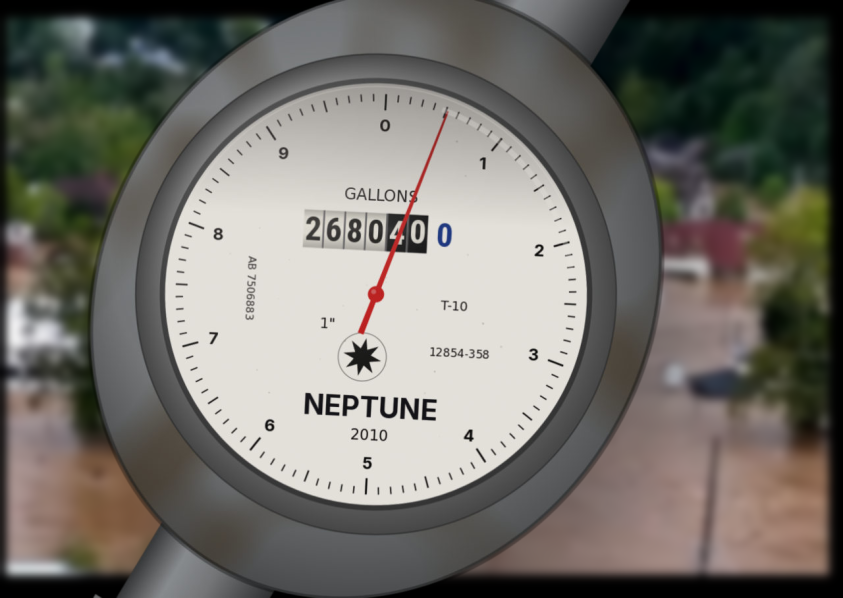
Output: 2680400.5 gal
